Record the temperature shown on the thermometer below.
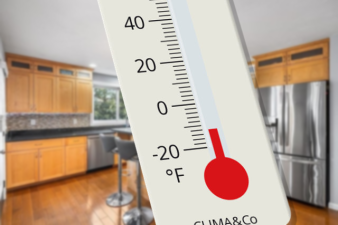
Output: -12 °F
